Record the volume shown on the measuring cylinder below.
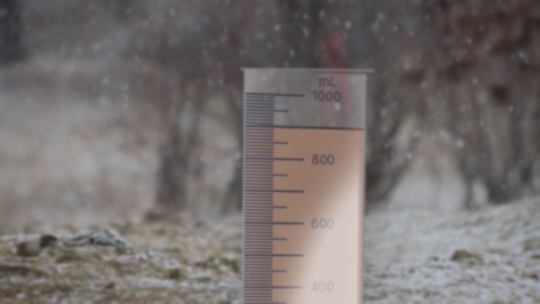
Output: 900 mL
